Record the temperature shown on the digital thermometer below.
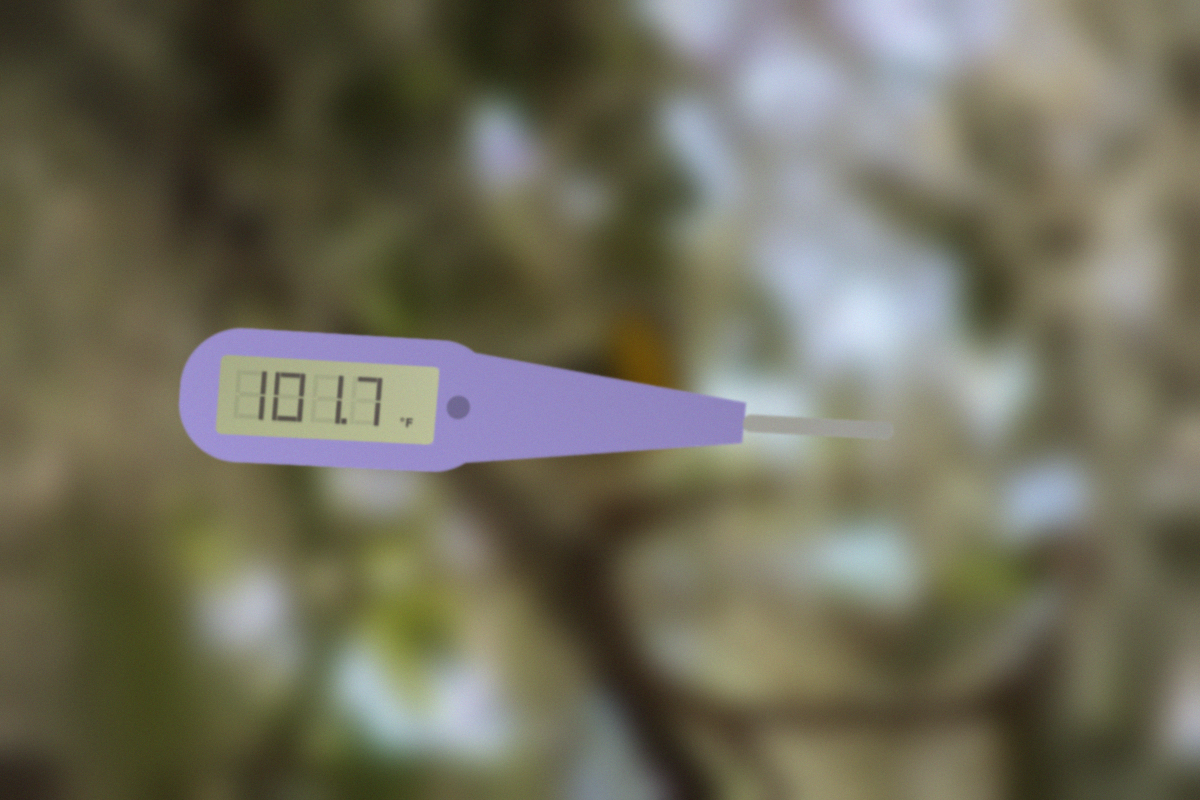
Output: 101.7 °F
